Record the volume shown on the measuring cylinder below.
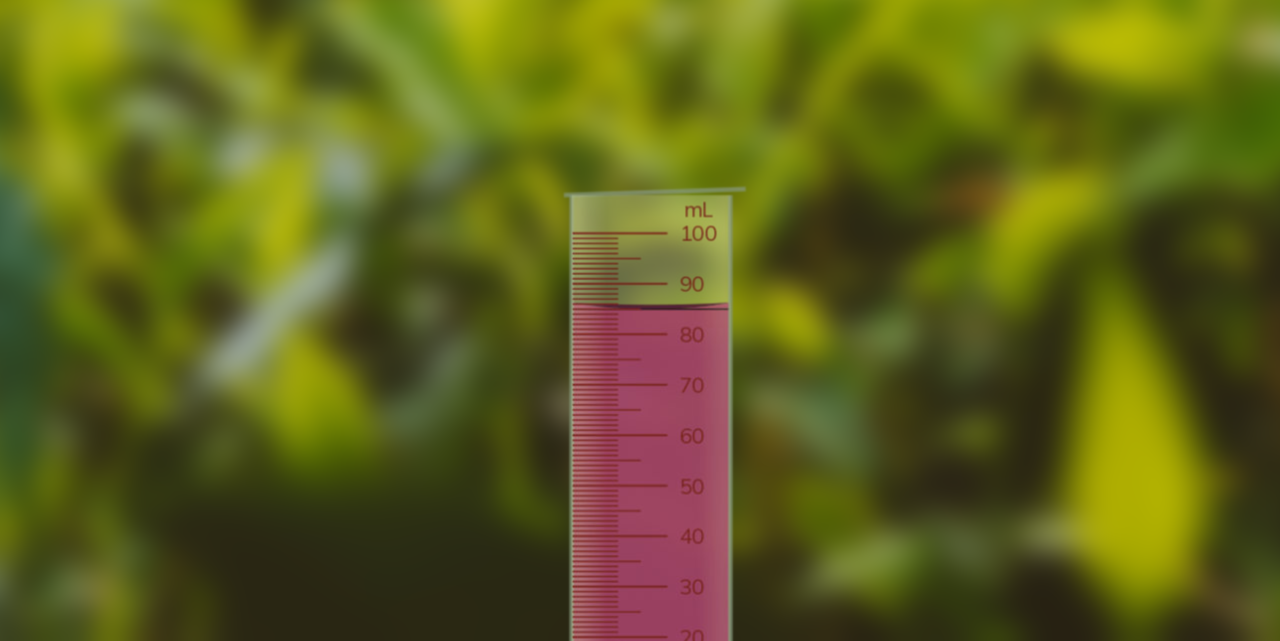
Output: 85 mL
